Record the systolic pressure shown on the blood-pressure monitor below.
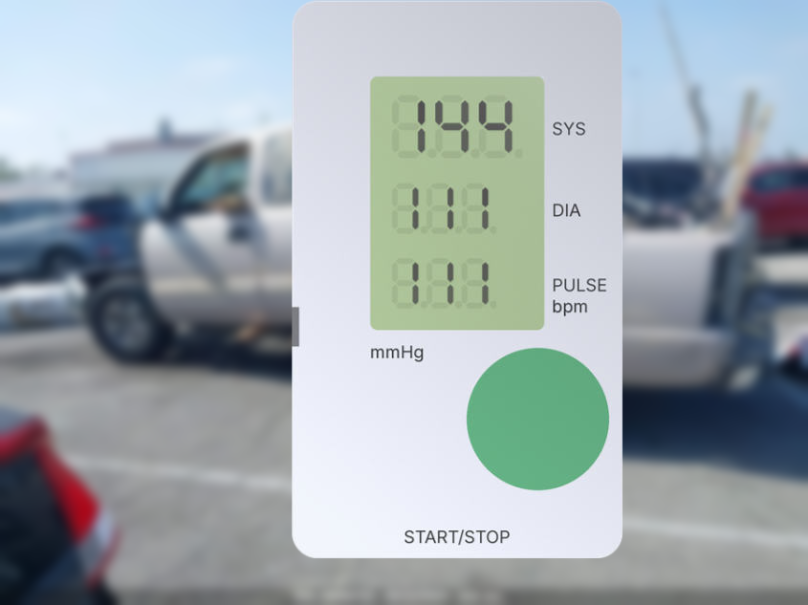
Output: 144 mmHg
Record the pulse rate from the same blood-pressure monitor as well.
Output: 111 bpm
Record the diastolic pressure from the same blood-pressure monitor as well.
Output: 111 mmHg
